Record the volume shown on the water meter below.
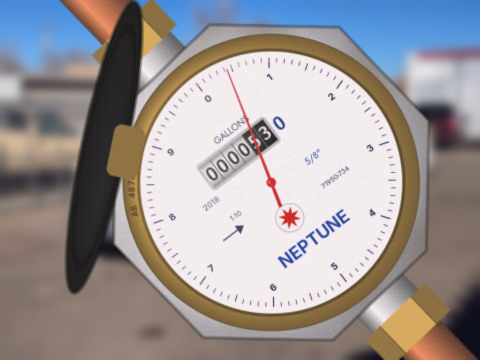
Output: 530.4 gal
